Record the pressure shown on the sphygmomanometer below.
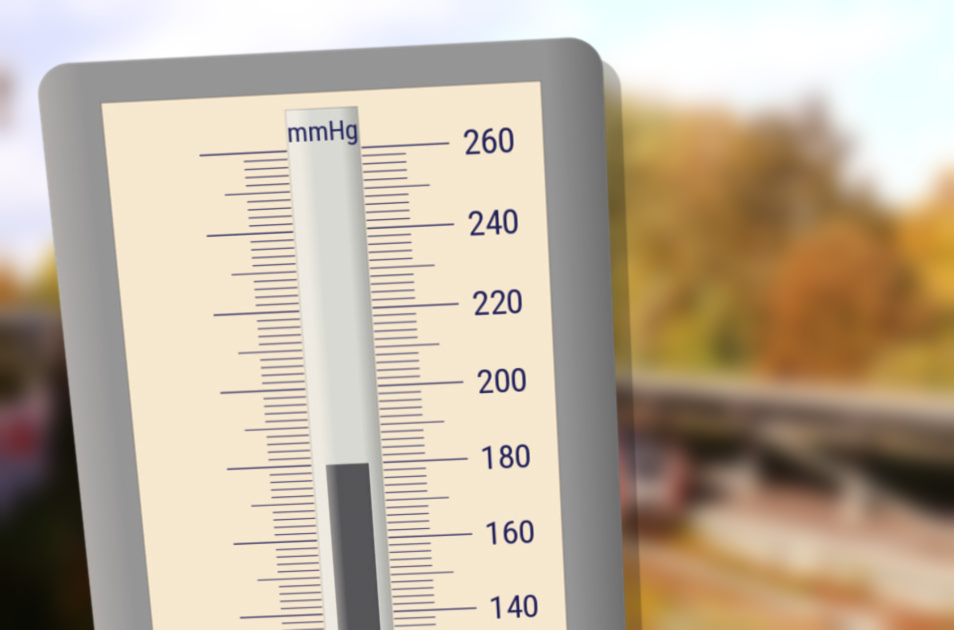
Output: 180 mmHg
